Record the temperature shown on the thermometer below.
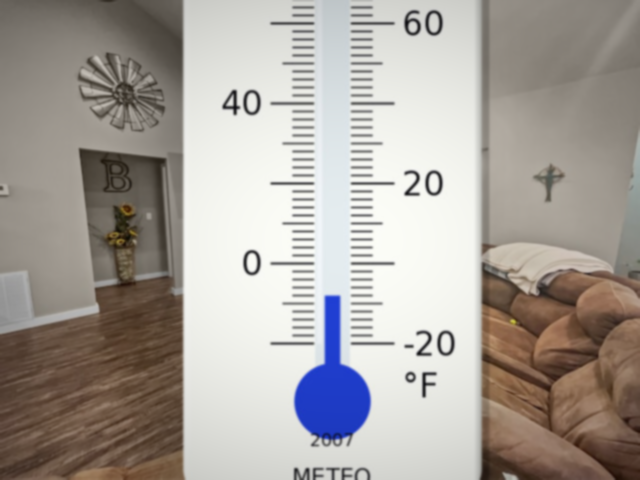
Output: -8 °F
